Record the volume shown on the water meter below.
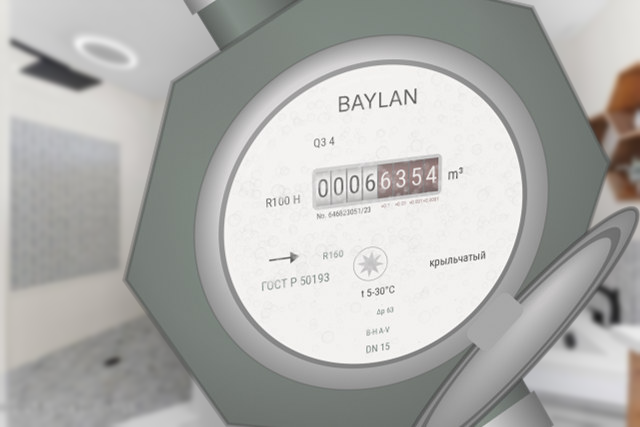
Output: 6.6354 m³
